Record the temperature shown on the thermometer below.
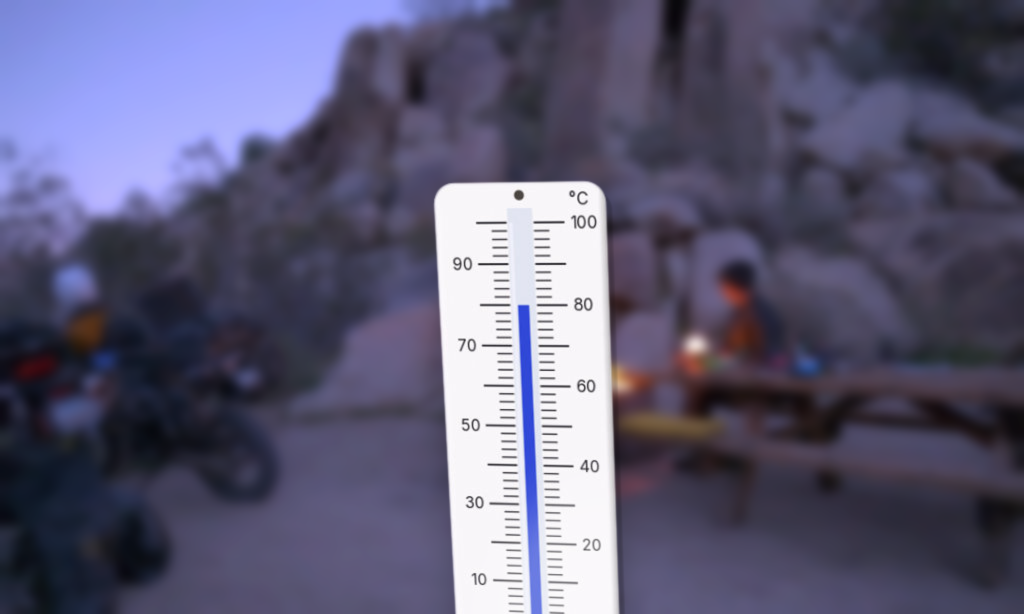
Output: 80 °C
